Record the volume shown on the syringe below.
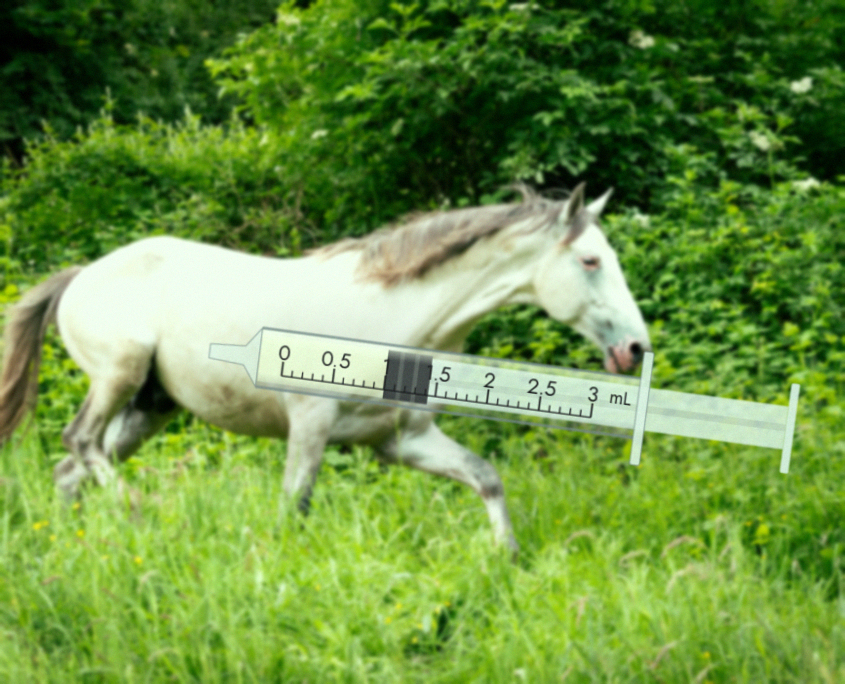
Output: 1 mL
